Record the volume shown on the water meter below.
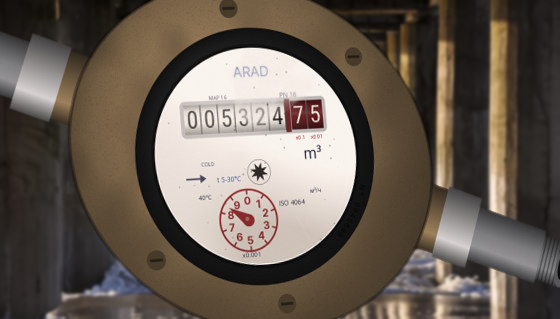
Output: 5324.758 m³
